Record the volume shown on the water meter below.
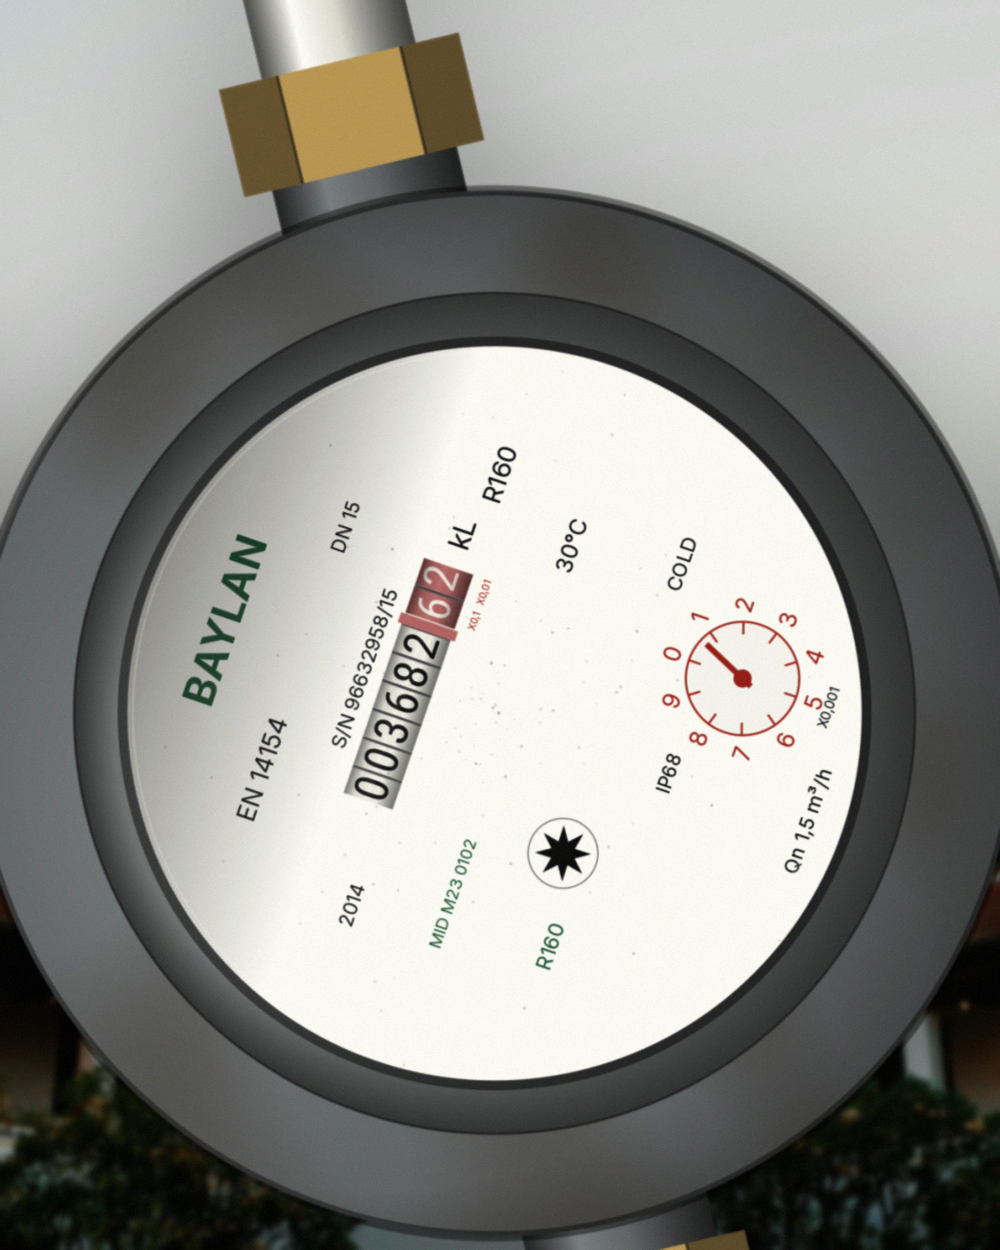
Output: 3682.620 kL
